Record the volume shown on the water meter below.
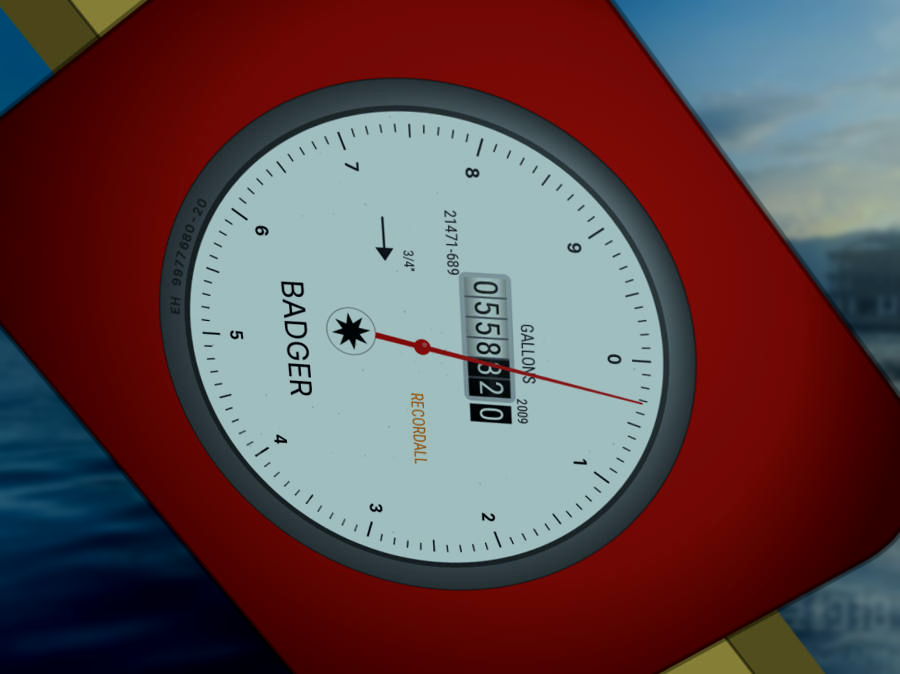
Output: 558320.3 gal
